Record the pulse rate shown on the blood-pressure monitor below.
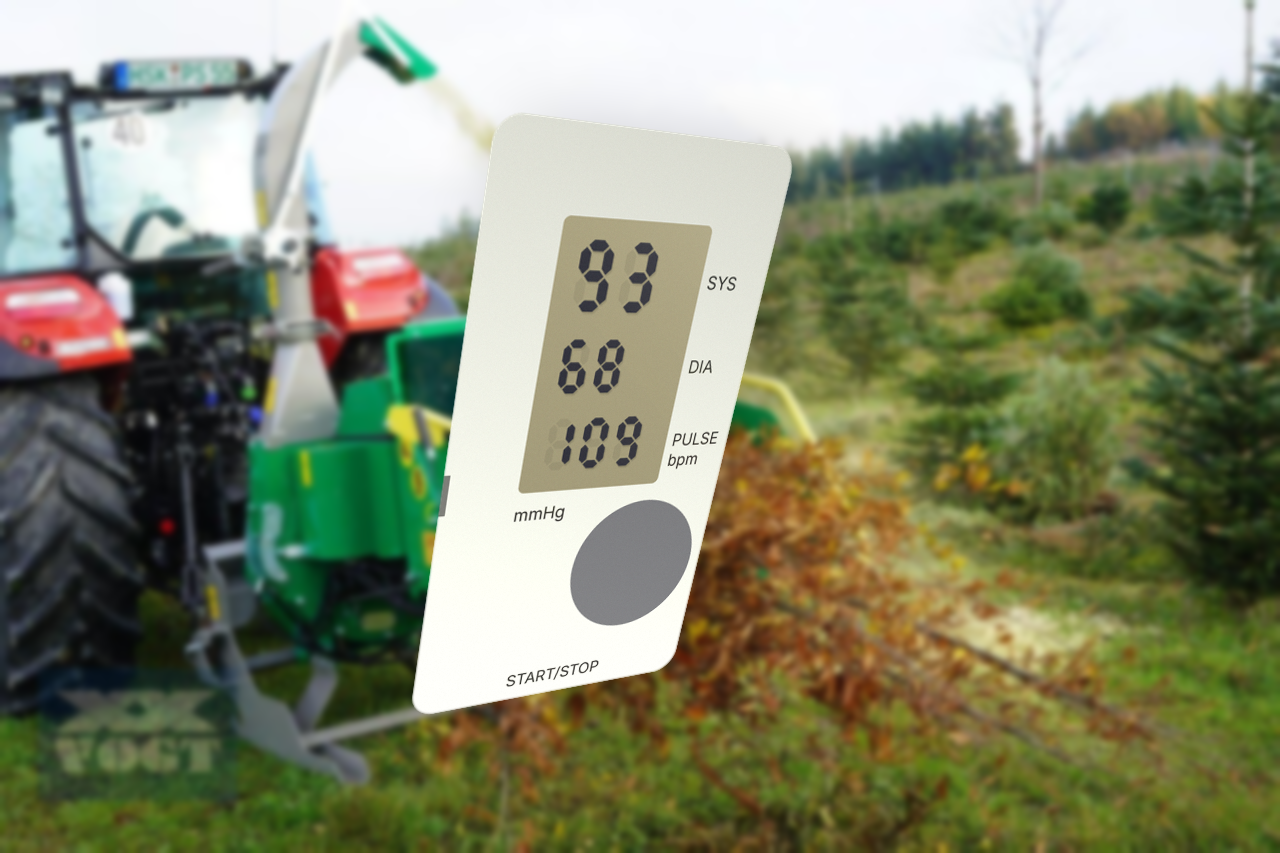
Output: 109 bpm
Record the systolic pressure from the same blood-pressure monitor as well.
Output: 93 mmHg
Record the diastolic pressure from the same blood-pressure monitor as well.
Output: 68 mmHg
